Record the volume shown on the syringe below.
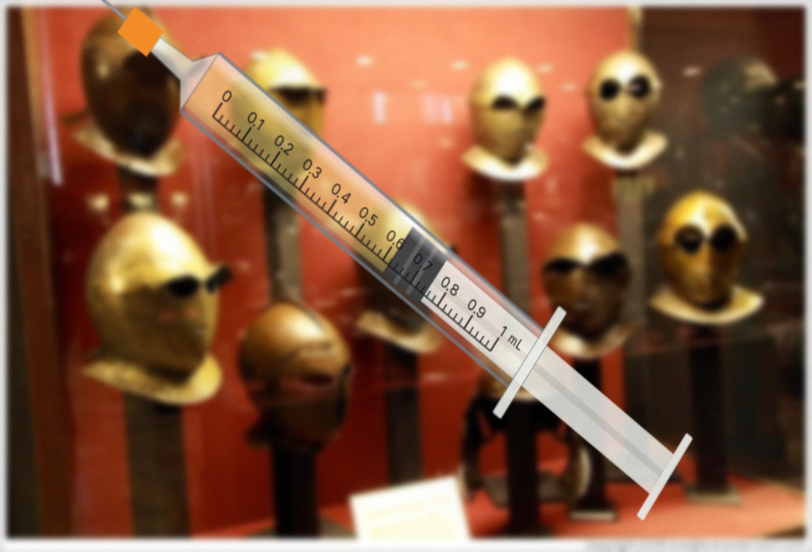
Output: 0.62 mL
